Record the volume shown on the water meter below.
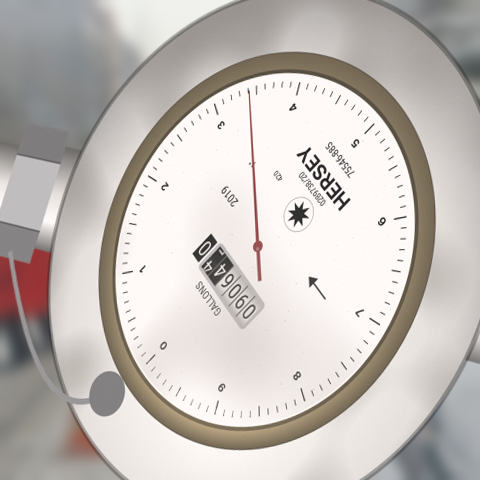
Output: 906443.4 gal
